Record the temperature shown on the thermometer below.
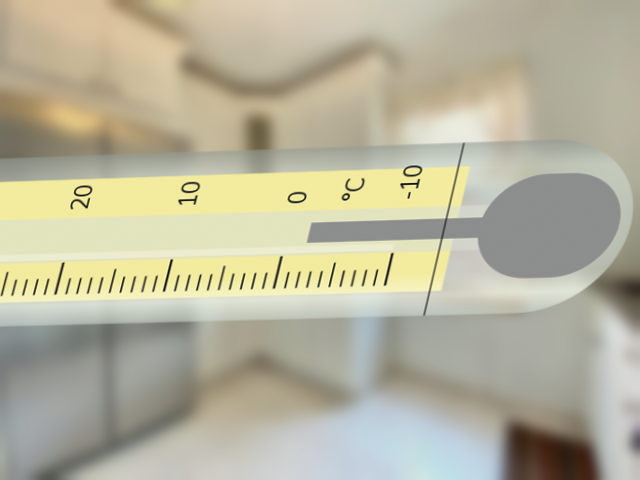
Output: -2 °C
